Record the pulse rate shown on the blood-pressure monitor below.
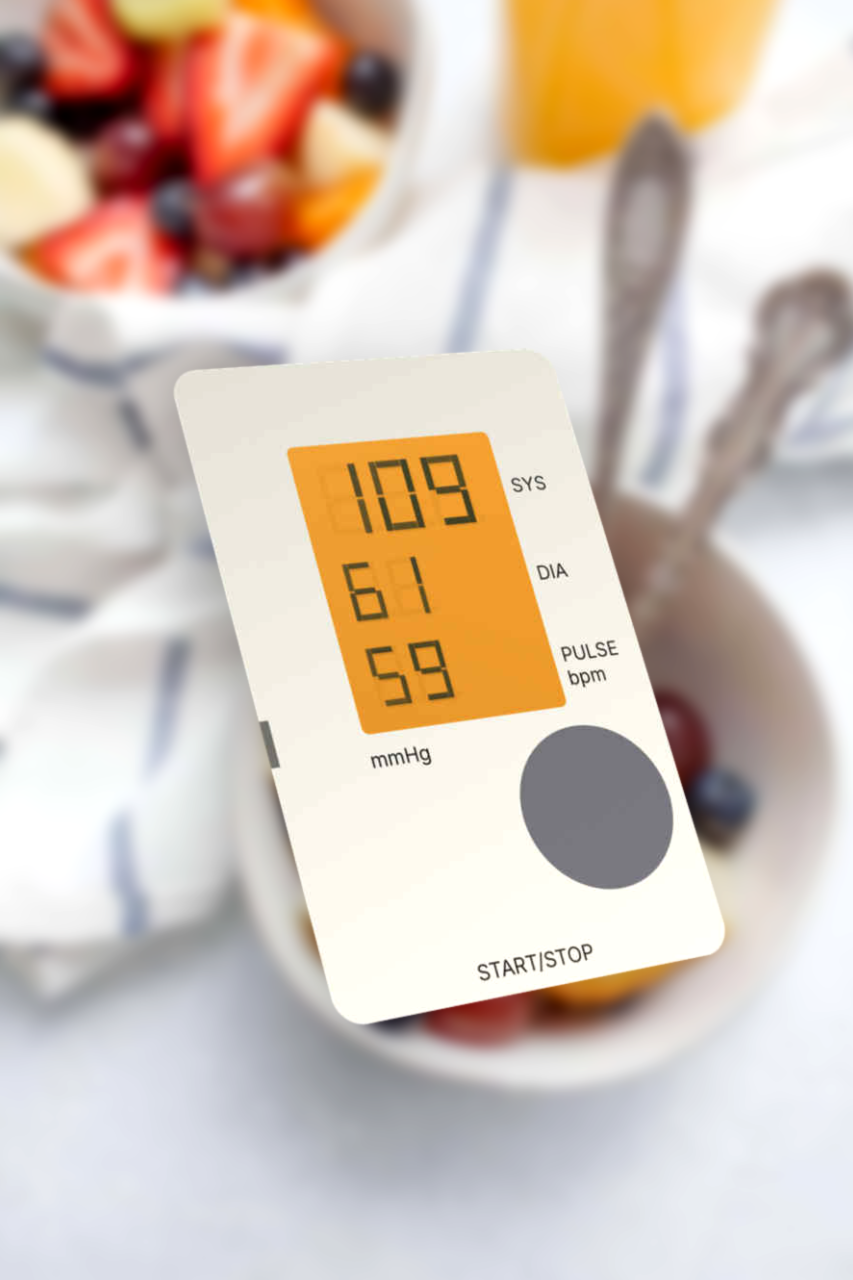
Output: 59 bpm
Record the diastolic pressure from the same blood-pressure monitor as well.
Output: 61 mmHg
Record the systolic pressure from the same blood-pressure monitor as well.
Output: 109 mmHg
